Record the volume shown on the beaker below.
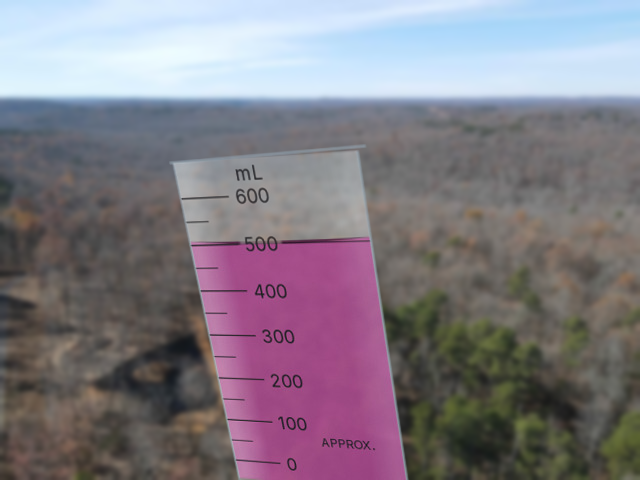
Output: 500 mL
